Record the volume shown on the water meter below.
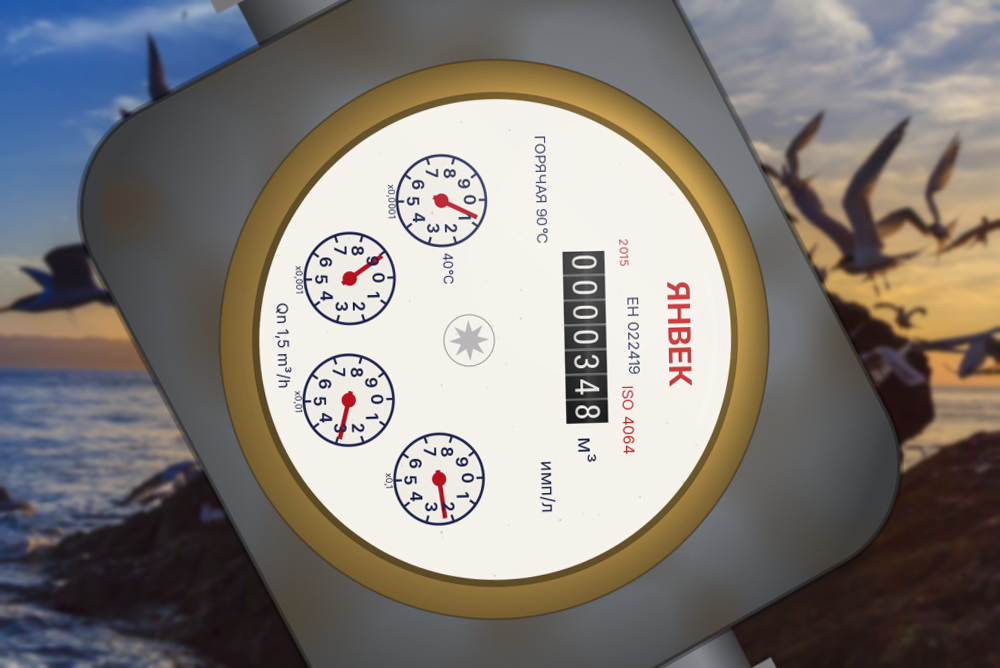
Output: 348.2290 m³
